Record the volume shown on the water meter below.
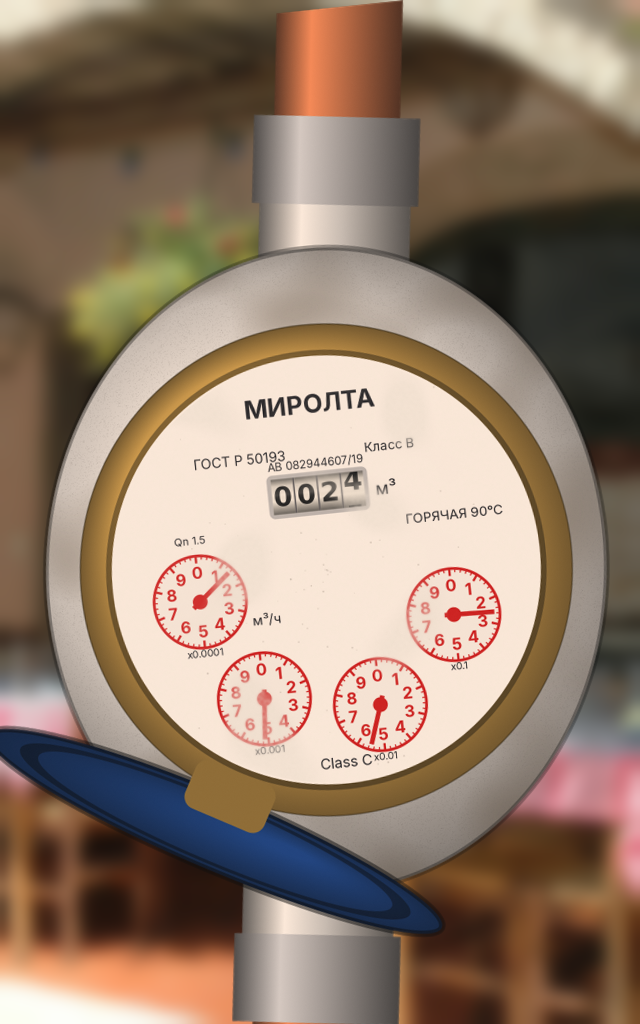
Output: 24.2551 m³
